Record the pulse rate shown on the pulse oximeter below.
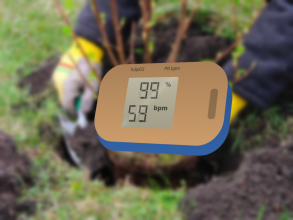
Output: 59 bpm
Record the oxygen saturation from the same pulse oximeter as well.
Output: 99 %
